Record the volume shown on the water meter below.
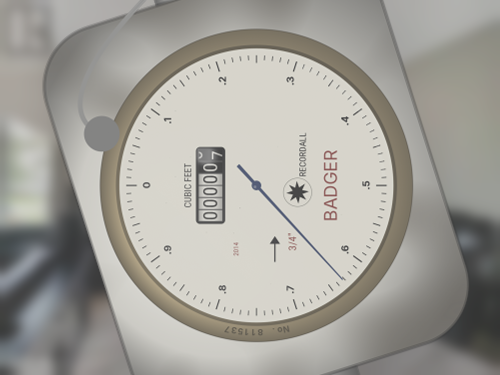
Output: 6.63 ft³
